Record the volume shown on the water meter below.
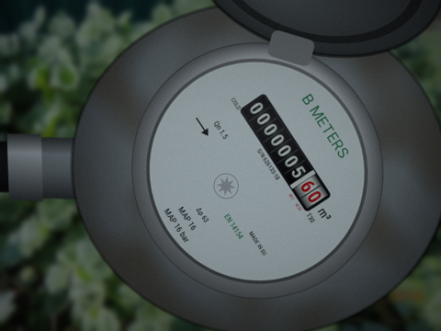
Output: 5.60 m³
